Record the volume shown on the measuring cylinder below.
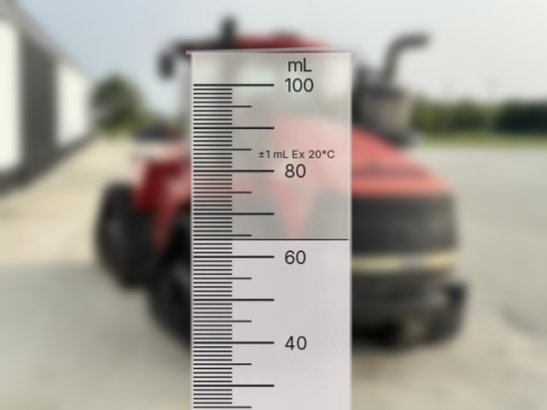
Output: 64 mL
